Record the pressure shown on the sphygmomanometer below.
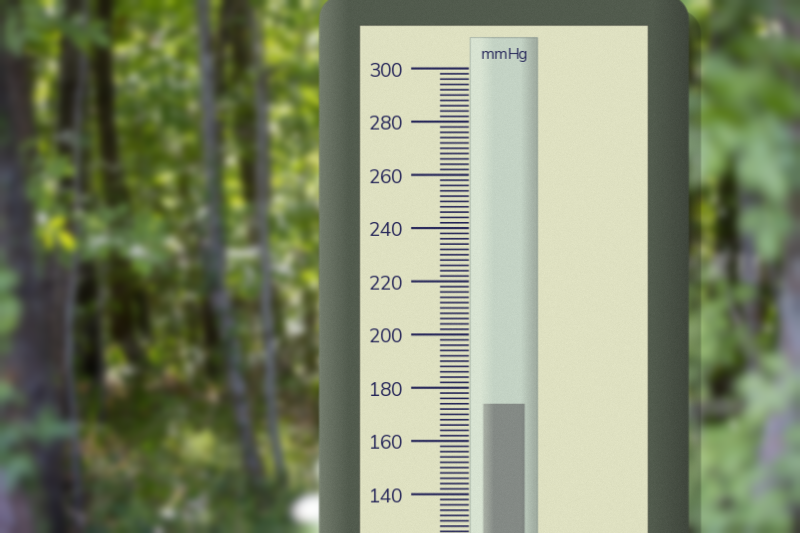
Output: 174 mmHg
